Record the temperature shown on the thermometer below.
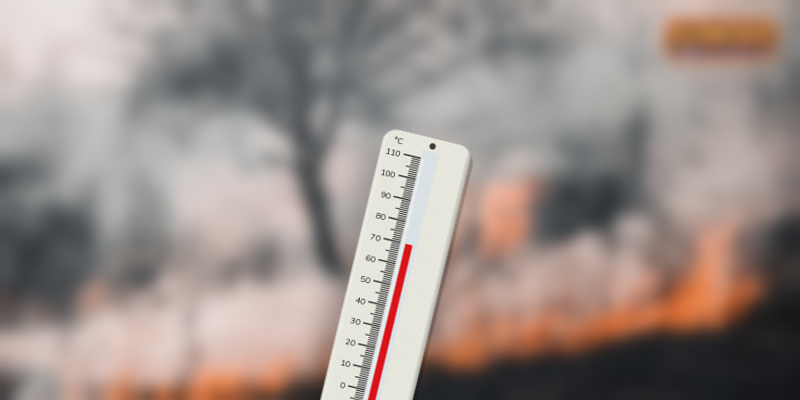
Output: 70 °C
